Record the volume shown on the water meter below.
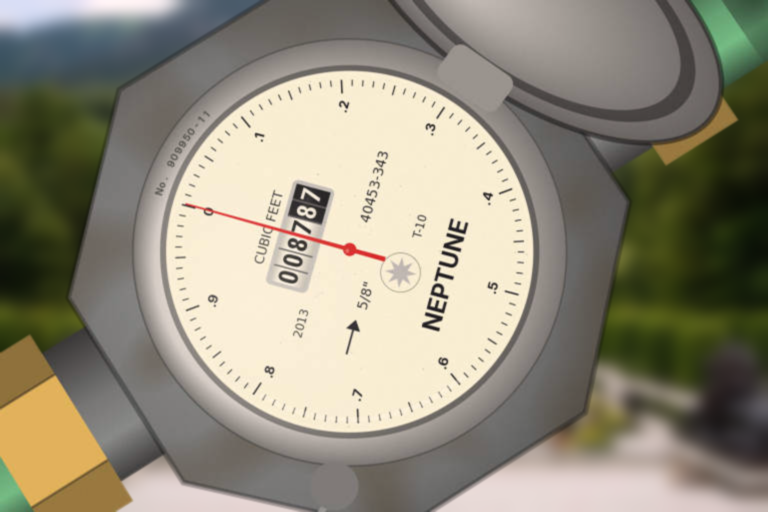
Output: 8787.00 ft³
